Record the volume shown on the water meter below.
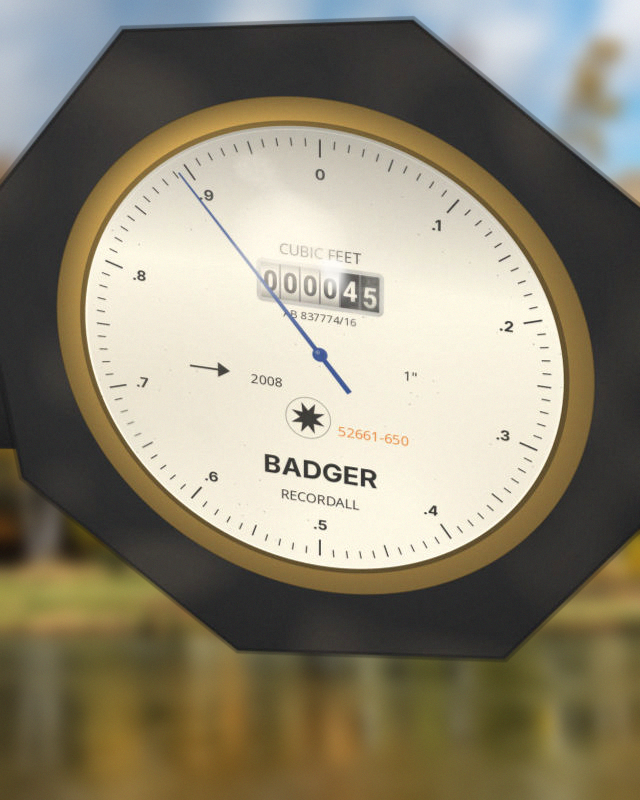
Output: 44.89 ft³
